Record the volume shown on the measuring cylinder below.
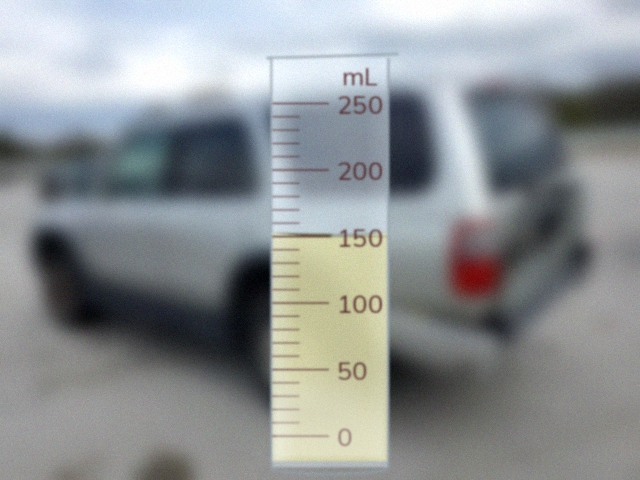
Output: 150 mL
